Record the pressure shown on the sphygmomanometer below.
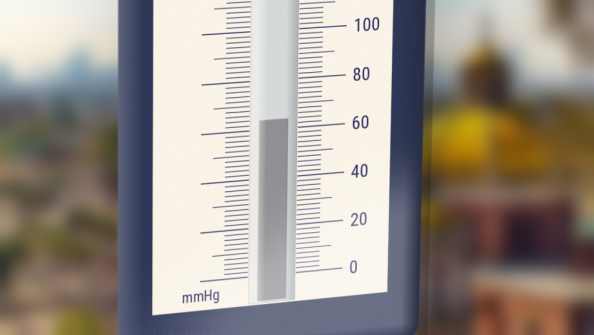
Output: 64 mmHg
